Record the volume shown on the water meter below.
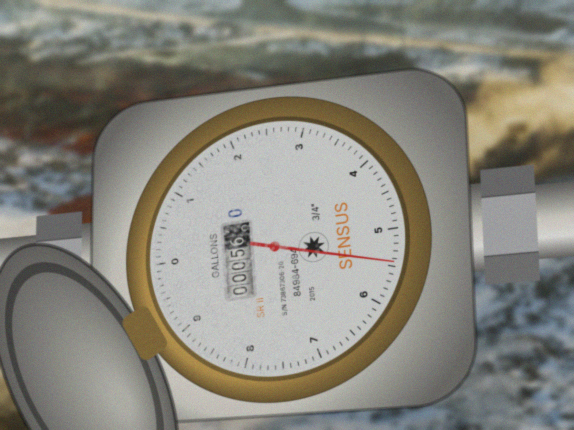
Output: 5675.4 gal
